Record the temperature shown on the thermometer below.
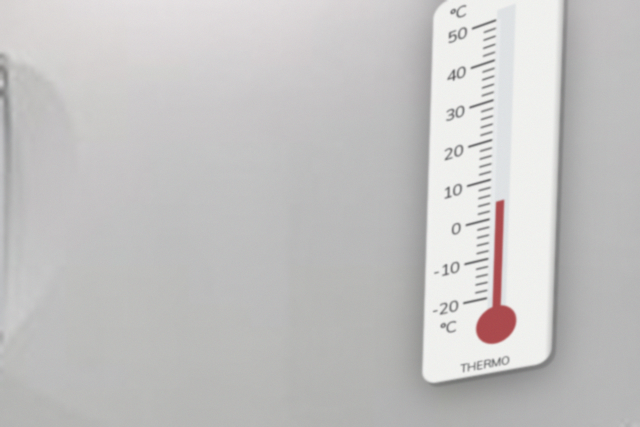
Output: 4 °C
